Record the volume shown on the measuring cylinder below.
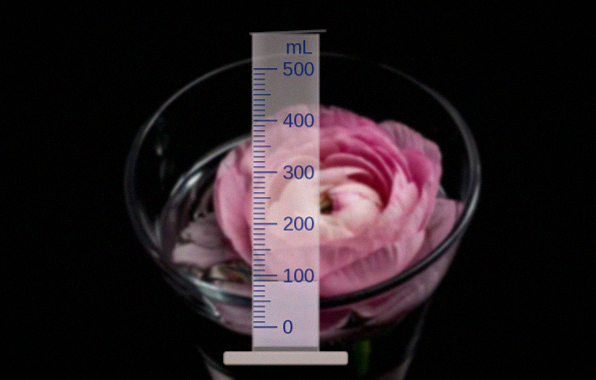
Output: 90 mL
